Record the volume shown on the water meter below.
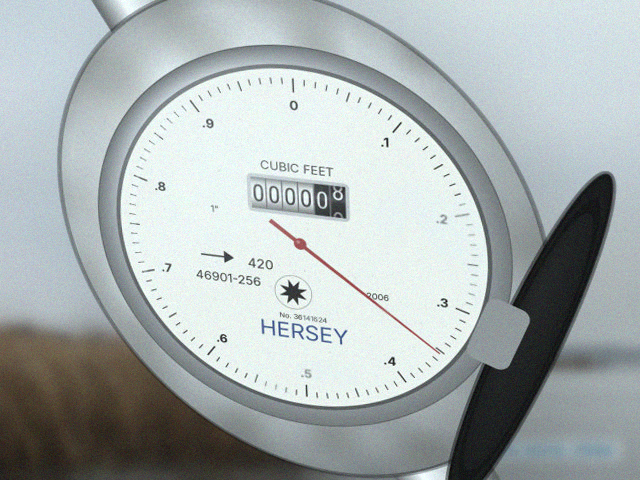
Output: 8.35 ft³
